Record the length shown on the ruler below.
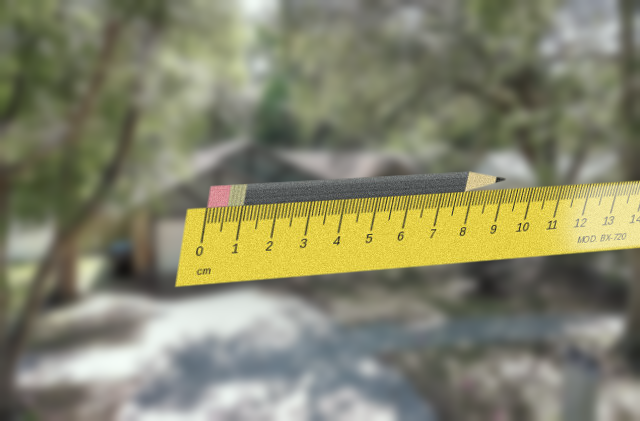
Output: 9 cm
